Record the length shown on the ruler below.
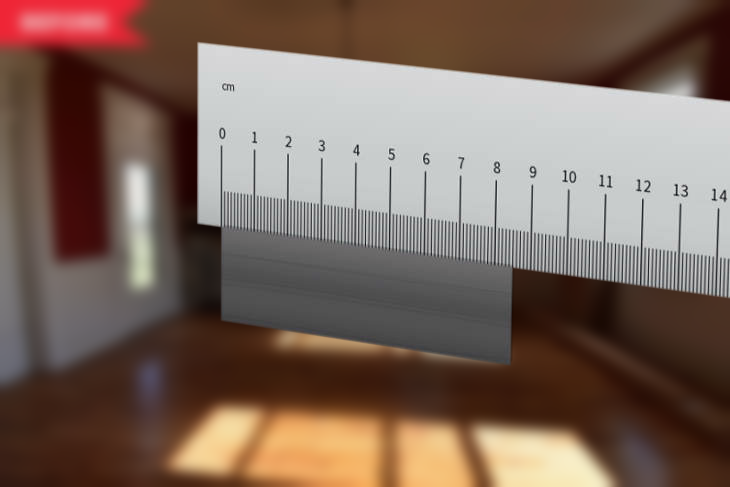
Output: 8.5 cm
